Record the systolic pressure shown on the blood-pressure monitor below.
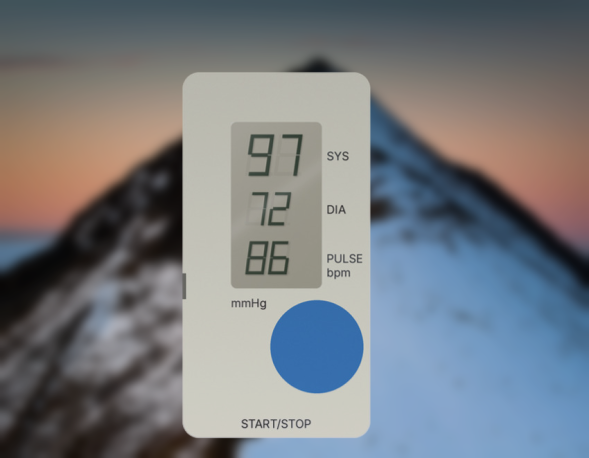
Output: 97 mmHg
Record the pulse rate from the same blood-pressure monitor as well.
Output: 86 bpm
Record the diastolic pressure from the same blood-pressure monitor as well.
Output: 72 mmHg
